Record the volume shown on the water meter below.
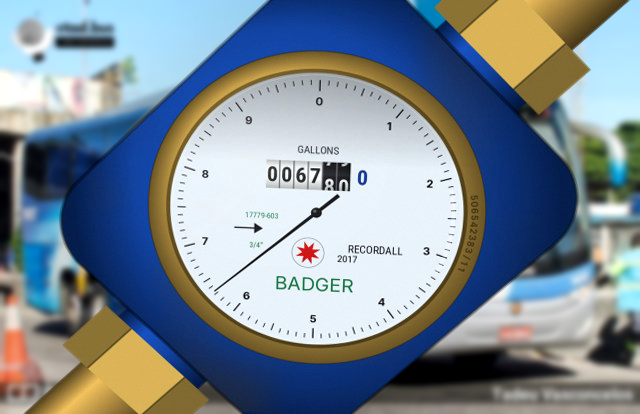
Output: 67796.3 gal
